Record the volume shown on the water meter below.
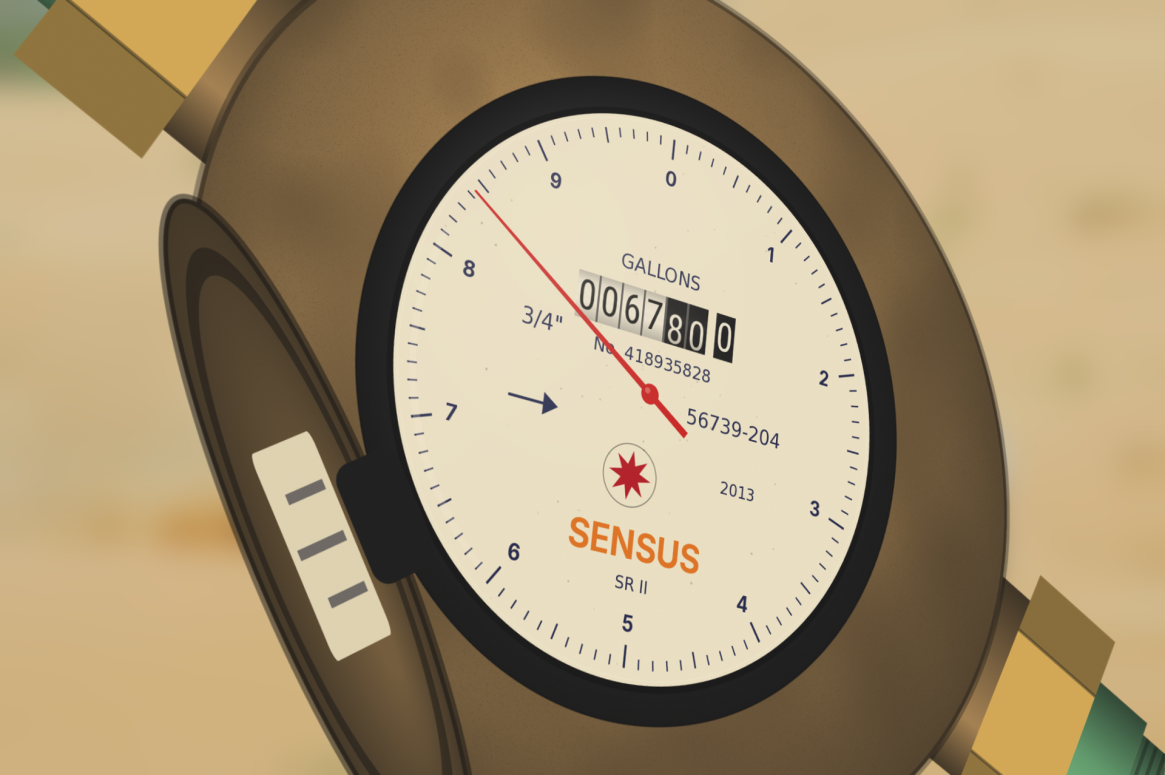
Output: 67798.4 gal
